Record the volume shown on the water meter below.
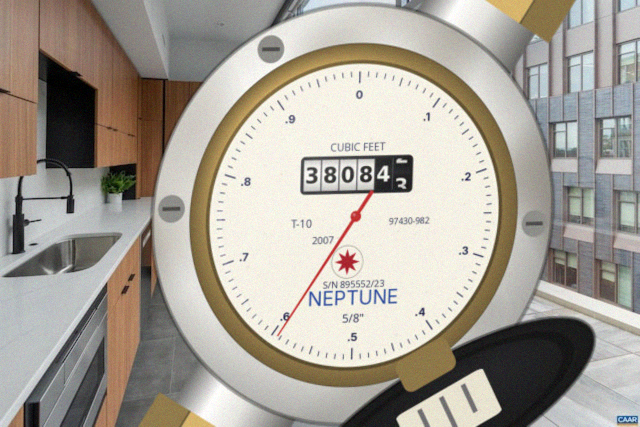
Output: 380842.59 ft³
